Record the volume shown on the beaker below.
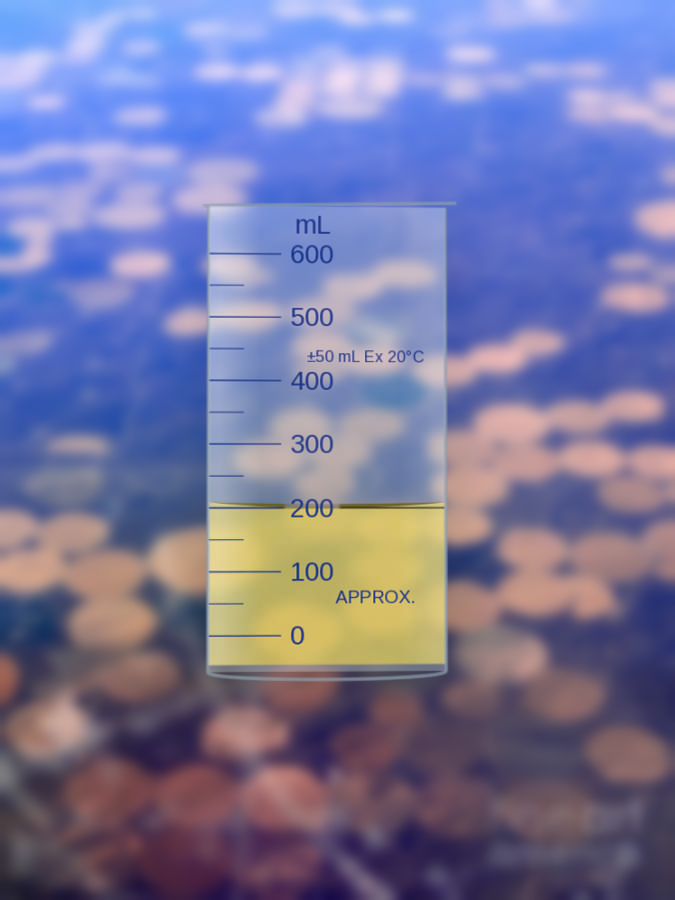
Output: 200 mL
